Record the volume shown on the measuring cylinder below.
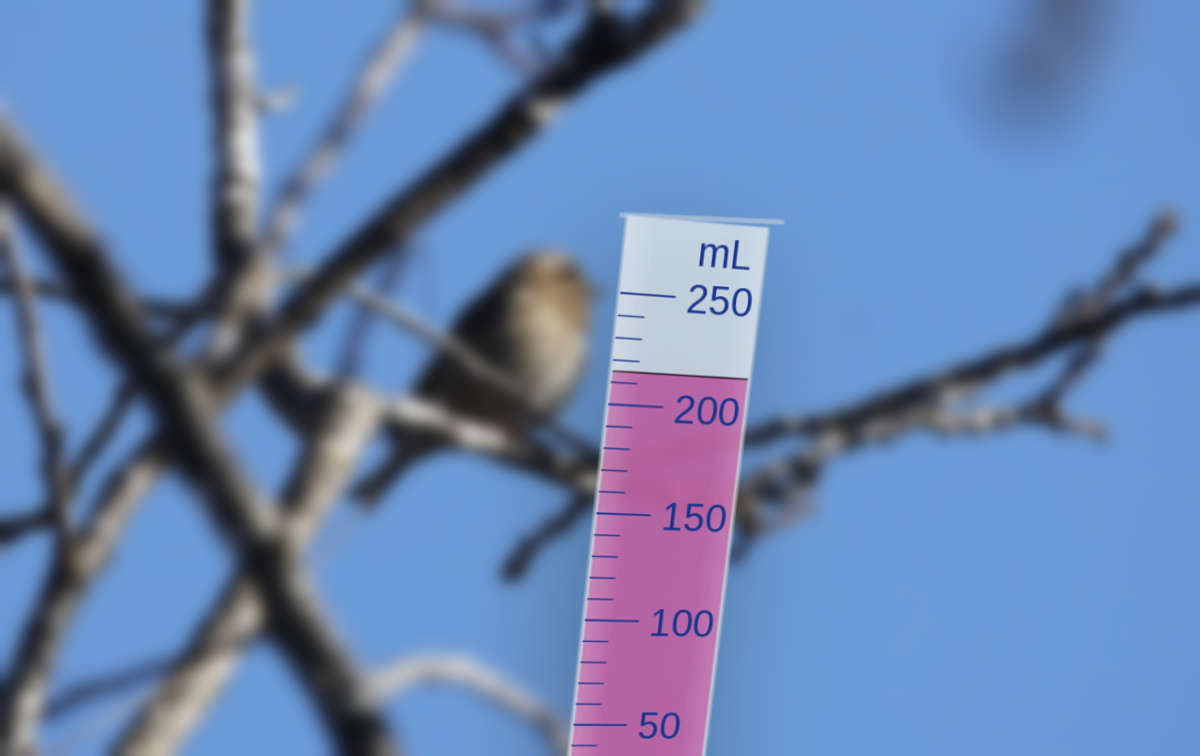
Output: 215 mL
